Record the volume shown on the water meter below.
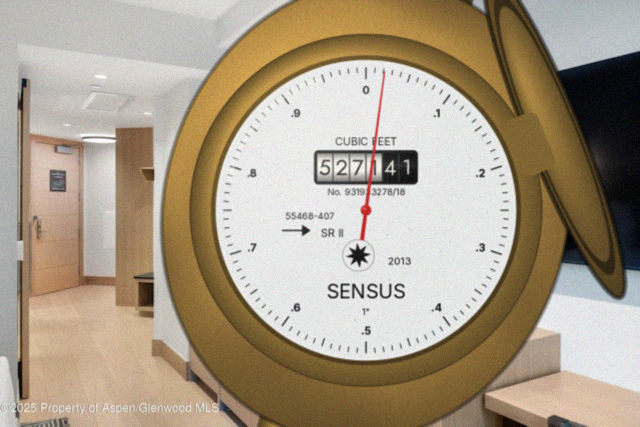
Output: 527141.02 ft³
